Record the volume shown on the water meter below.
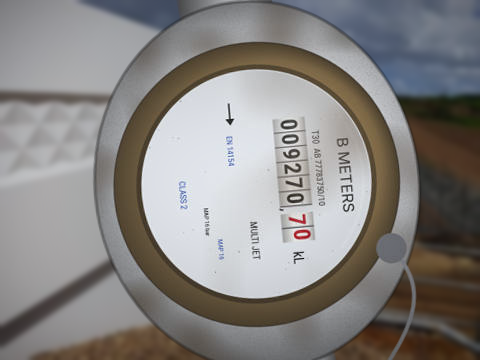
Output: 9270.70 kL
